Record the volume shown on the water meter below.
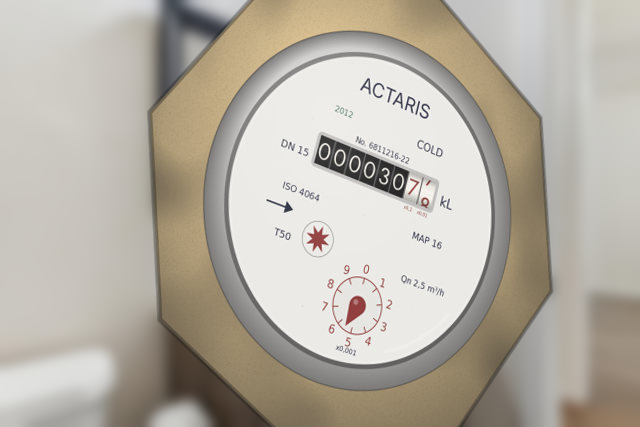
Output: 30.775 kL
